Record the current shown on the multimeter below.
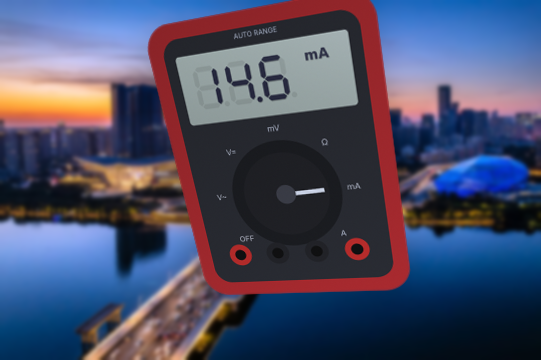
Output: 14.6 mA
